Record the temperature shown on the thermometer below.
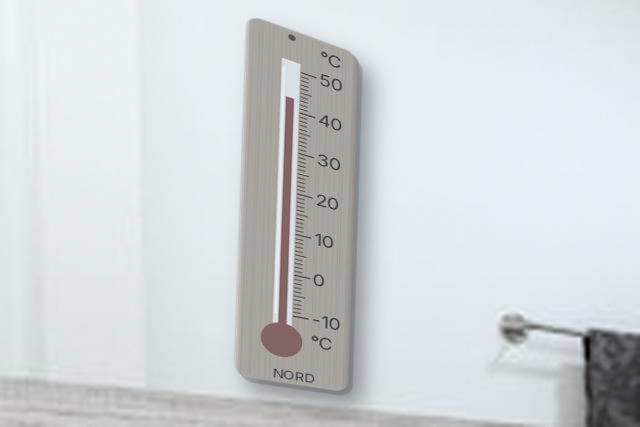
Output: 43 °C
